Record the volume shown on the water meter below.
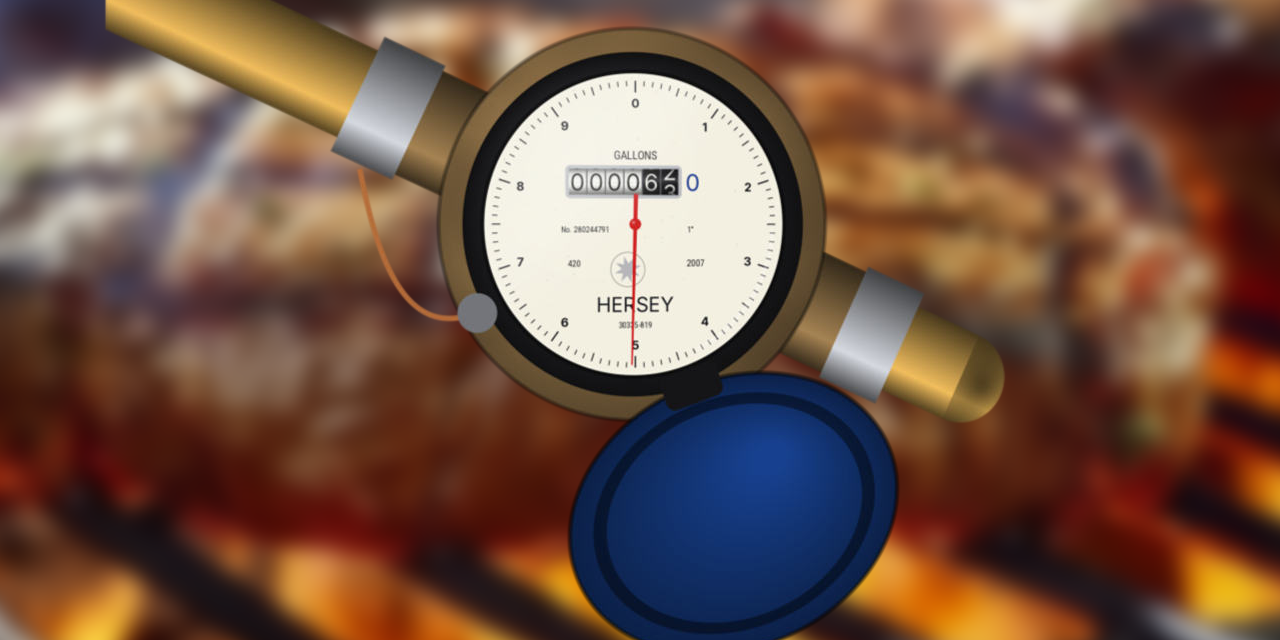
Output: 625.0 gal
